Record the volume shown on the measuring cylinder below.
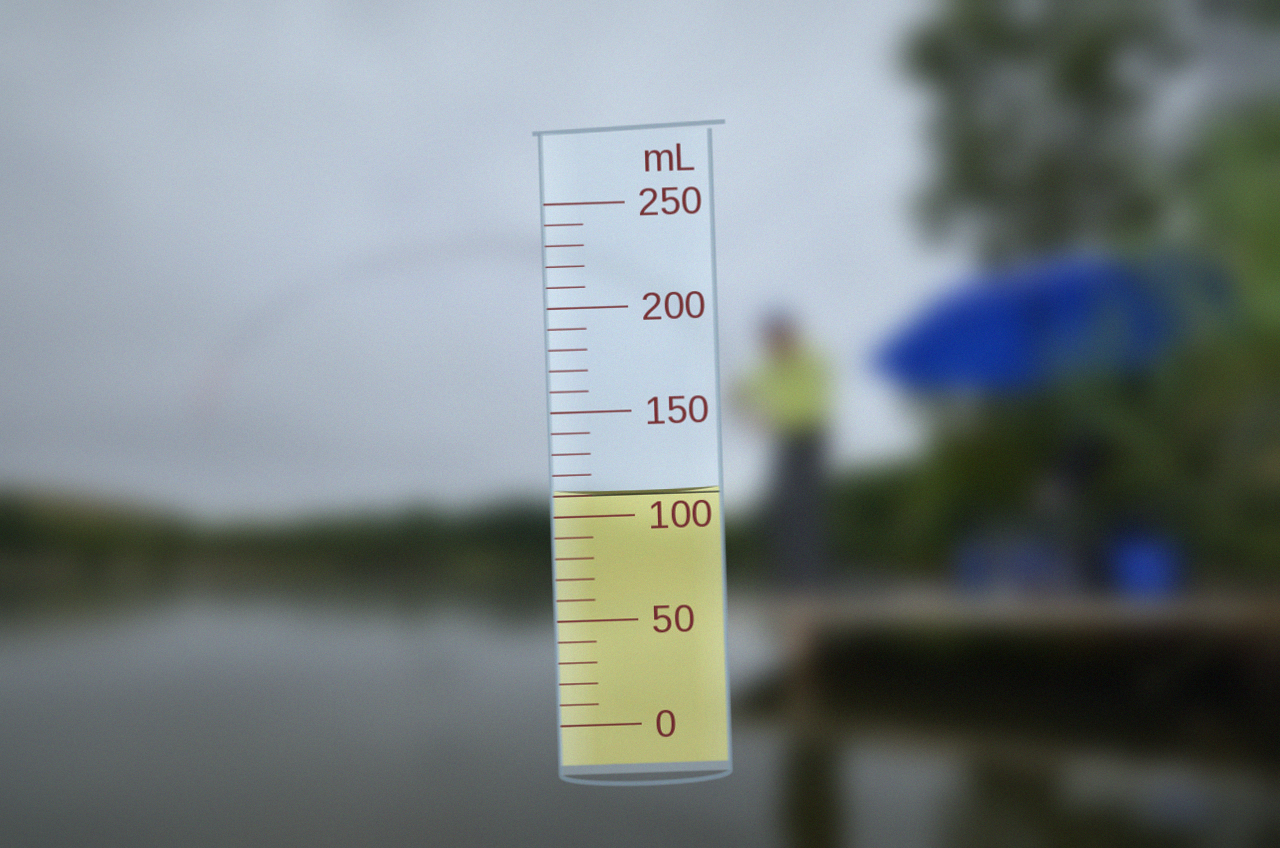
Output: 110 mL
